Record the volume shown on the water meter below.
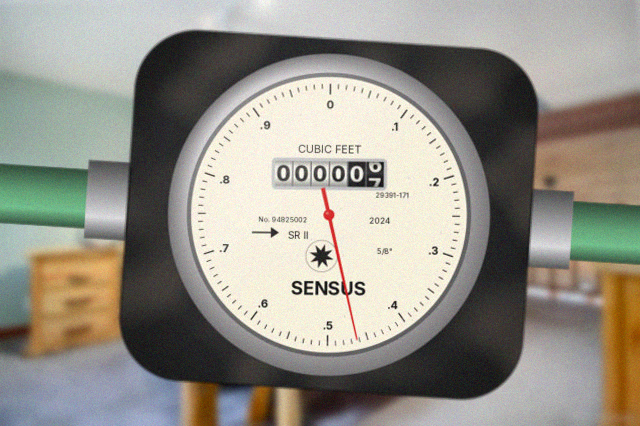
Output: 6.46 ft³
